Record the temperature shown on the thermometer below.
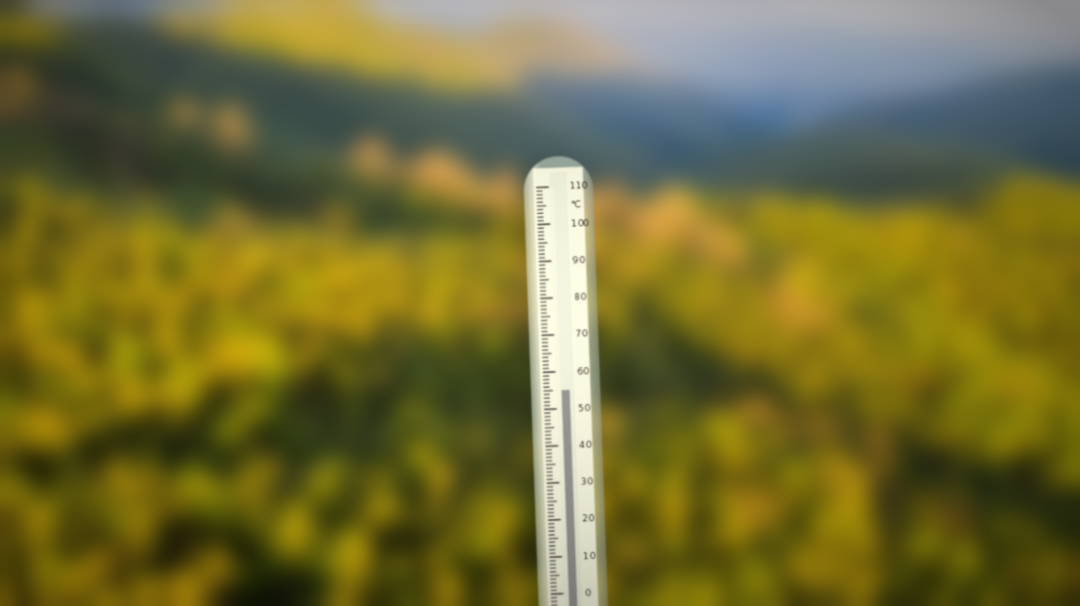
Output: 55 °C
